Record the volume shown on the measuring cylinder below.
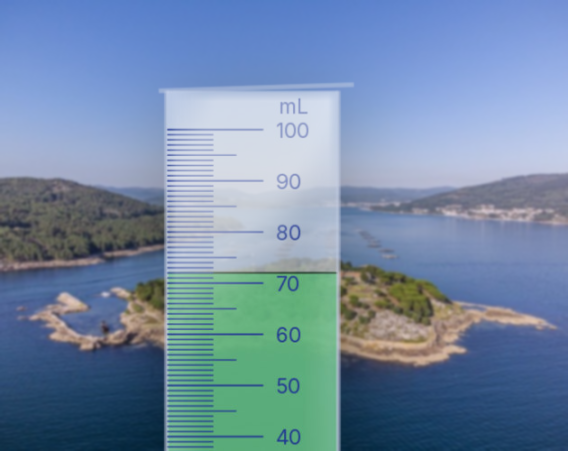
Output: 72 mL
